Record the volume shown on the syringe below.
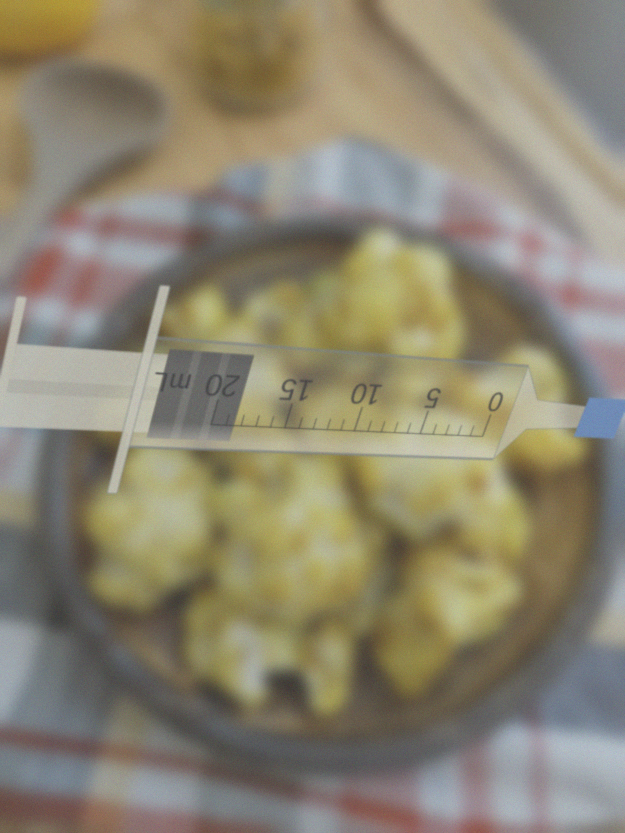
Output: 18.5 mL
